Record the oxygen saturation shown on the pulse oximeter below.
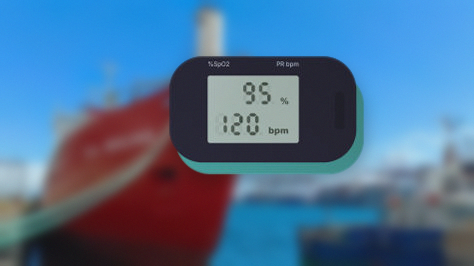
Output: 95 %
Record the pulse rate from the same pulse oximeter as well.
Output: 120 bpm
